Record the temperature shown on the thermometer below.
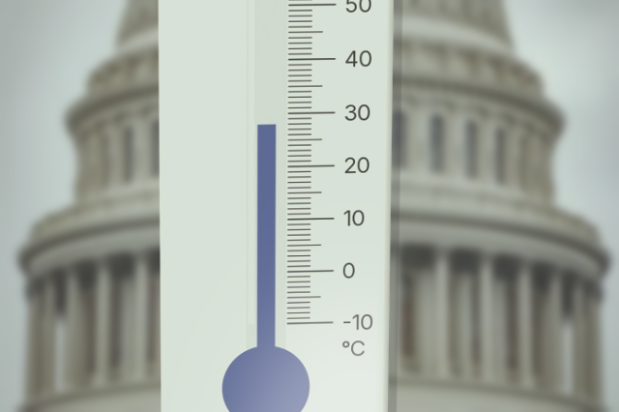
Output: 28 °C
